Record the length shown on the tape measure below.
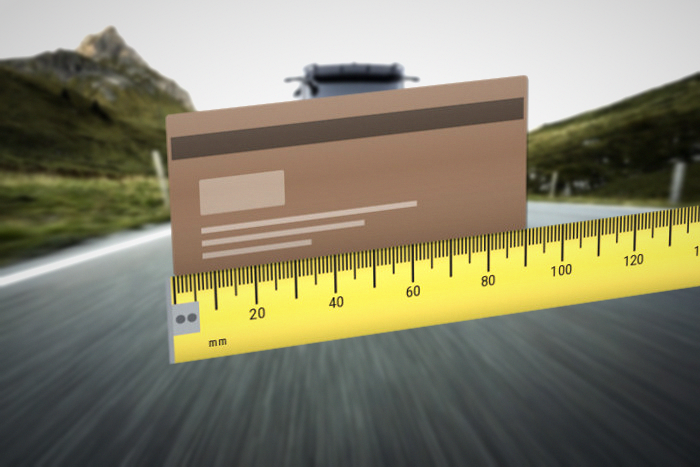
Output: 90 mm
